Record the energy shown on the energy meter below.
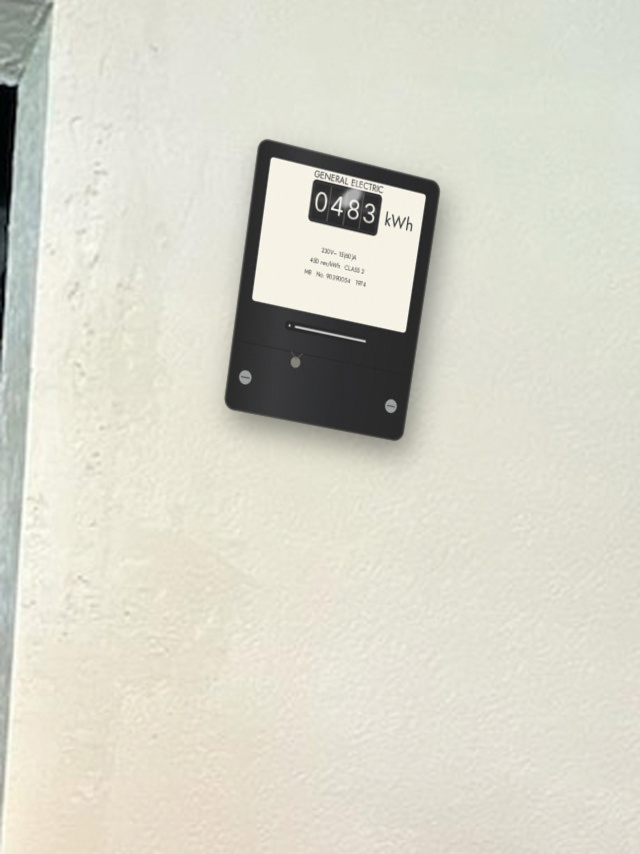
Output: 483 kWh
